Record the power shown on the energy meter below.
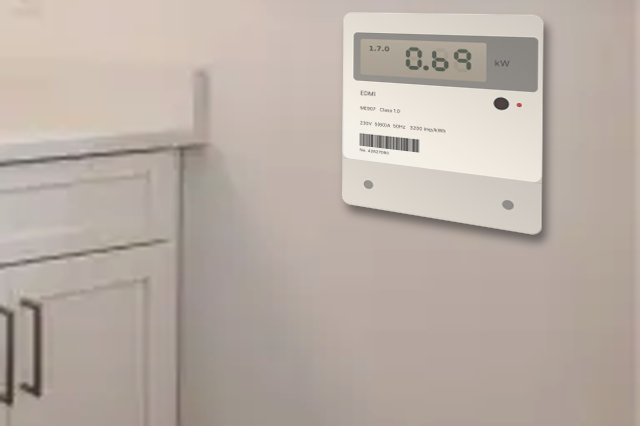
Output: 0.69 kW
